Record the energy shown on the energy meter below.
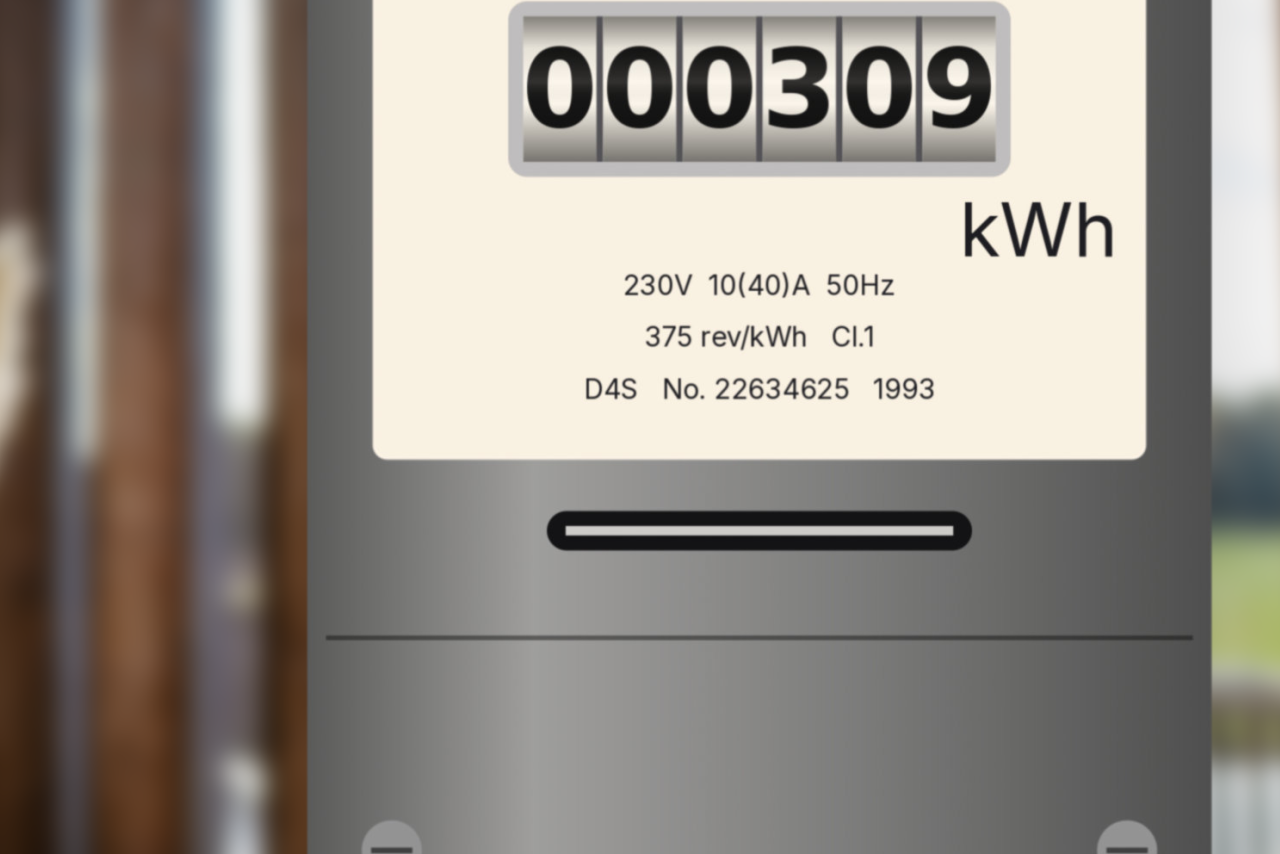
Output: 309 kWh
